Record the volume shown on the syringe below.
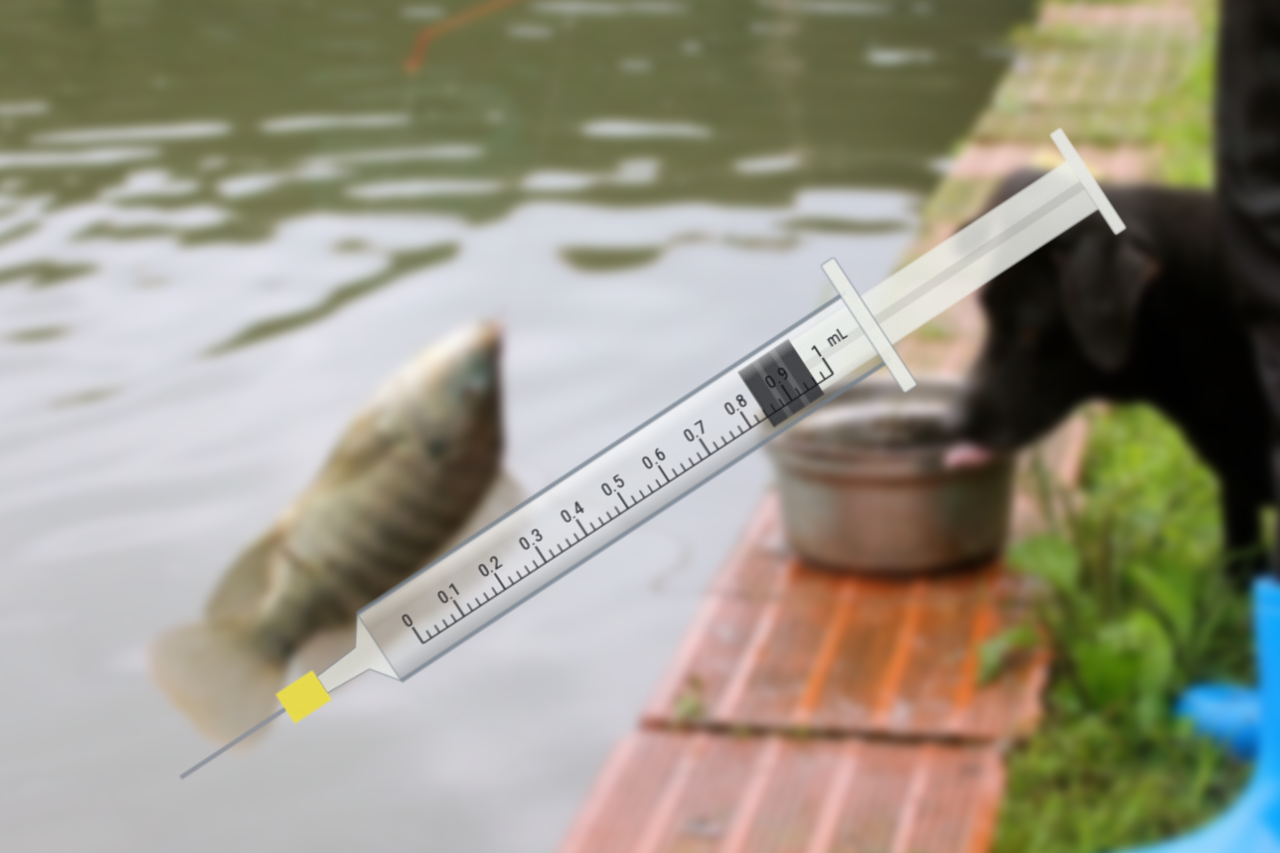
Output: 0.84 mL
